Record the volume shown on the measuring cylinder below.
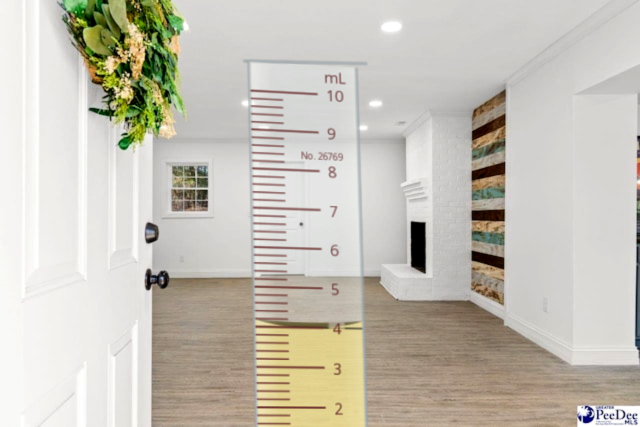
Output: 4 mL
